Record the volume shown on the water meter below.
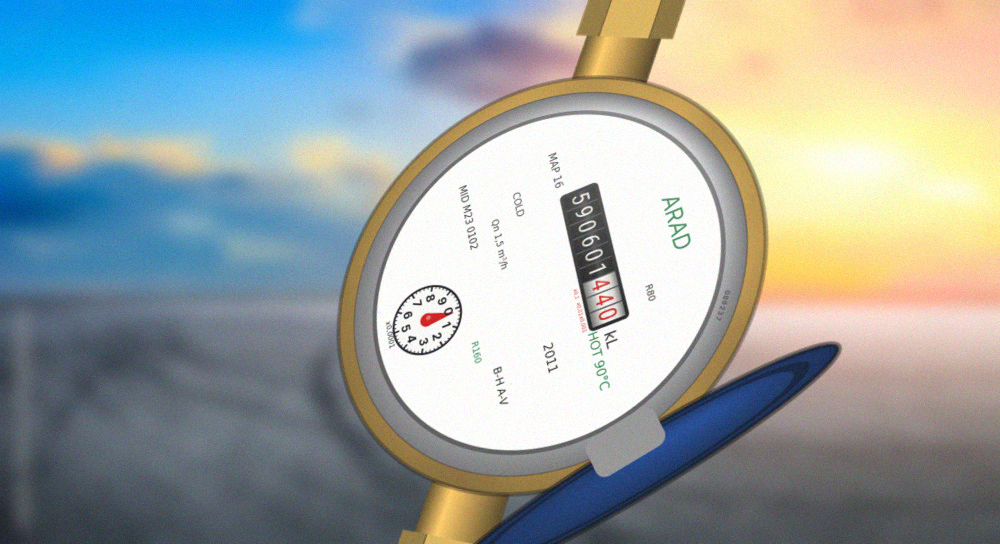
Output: 590601.4400 kL
